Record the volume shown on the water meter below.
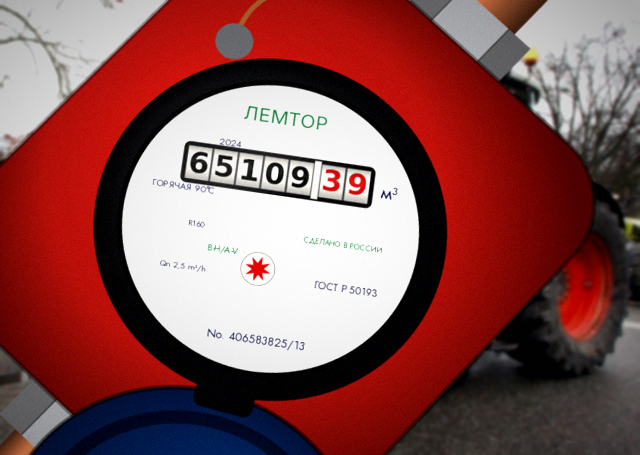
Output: 65109.39 m³
